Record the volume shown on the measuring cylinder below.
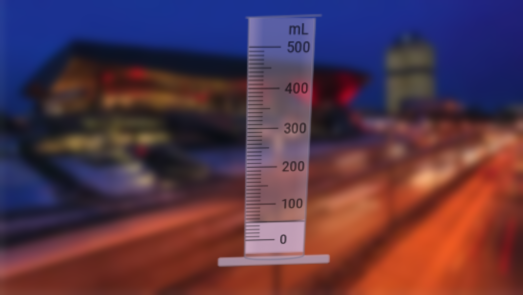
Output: 50 mL
